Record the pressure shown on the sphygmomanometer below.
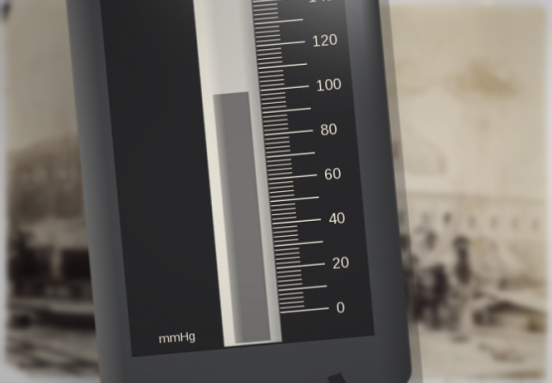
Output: 100 mmHg
